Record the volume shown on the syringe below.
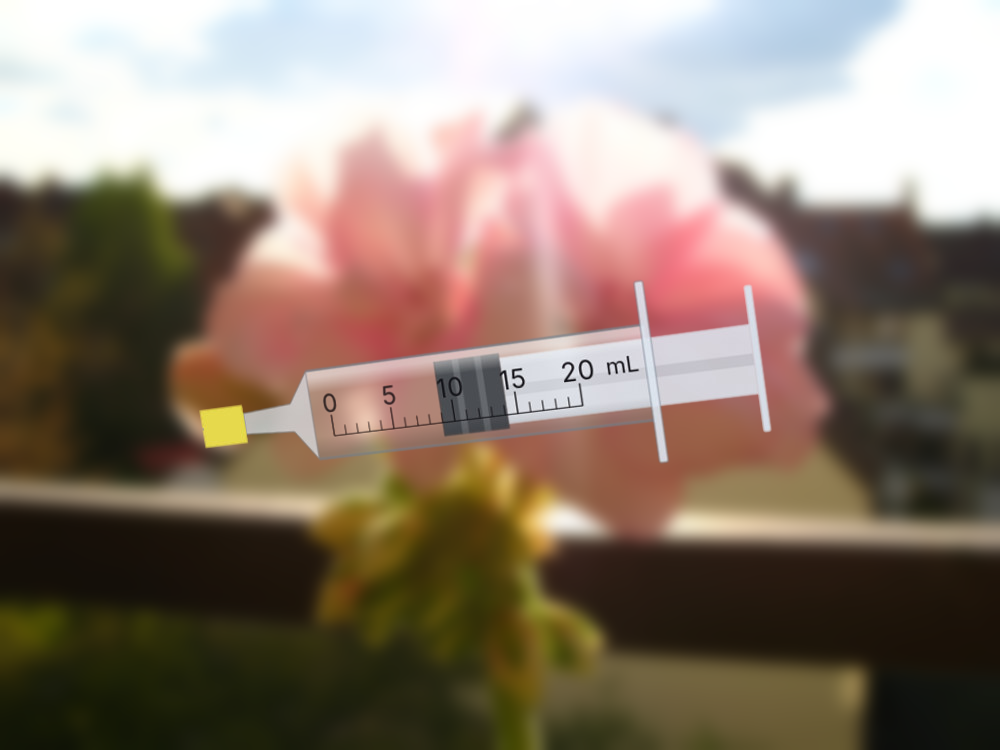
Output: 9 mL
